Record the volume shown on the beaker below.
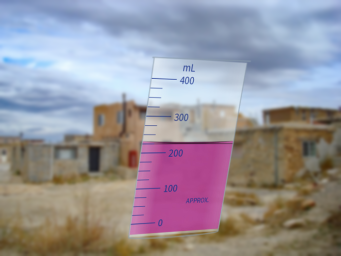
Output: 225 mL
